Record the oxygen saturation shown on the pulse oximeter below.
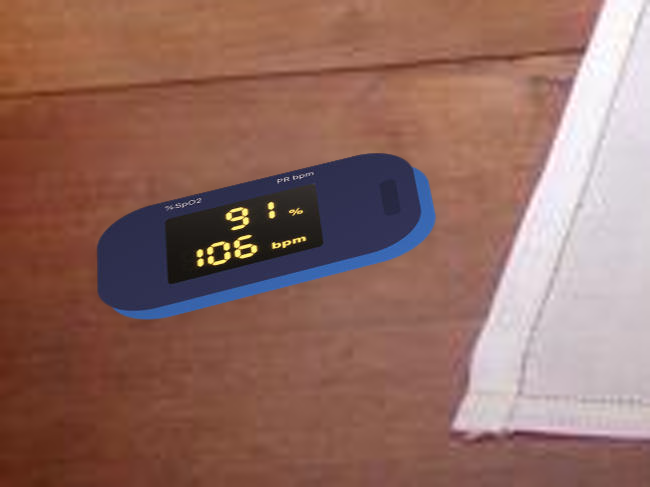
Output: 91 %
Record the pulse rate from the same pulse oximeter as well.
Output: 106 bpm
